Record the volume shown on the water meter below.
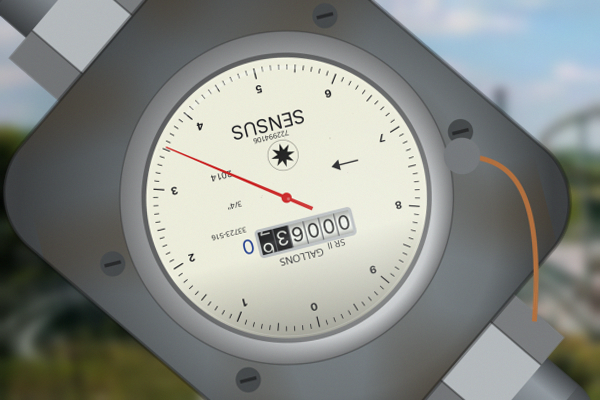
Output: 6363.5 gal
